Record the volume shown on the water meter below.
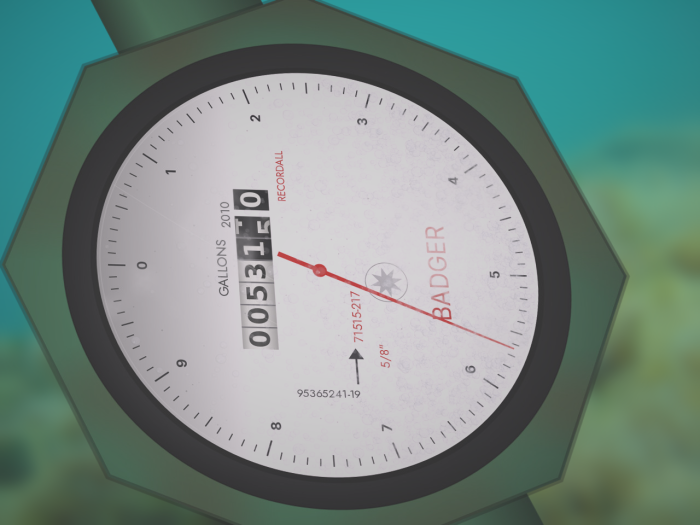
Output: 53145.6 gal
